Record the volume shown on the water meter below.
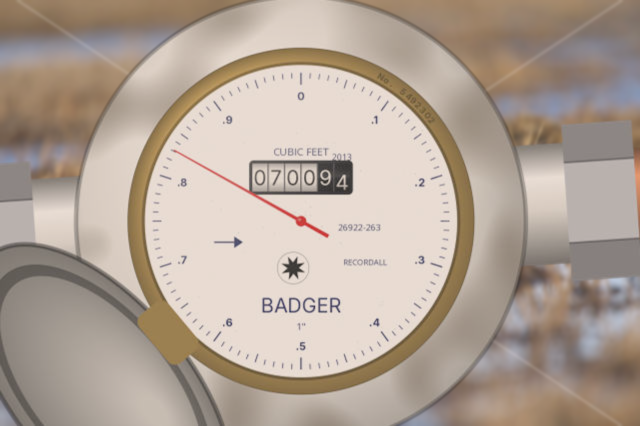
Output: 70093.83 ft³
